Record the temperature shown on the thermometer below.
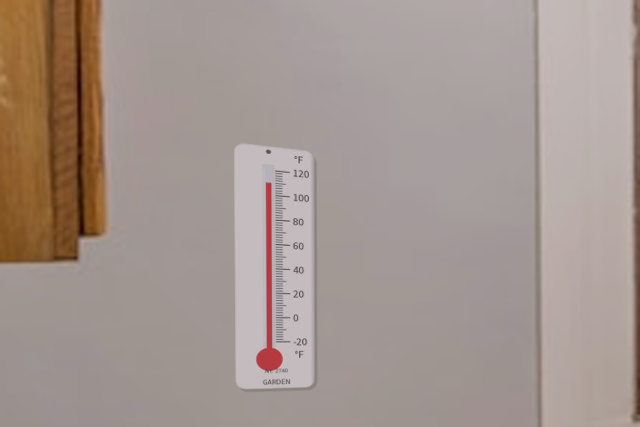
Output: 110 °F
